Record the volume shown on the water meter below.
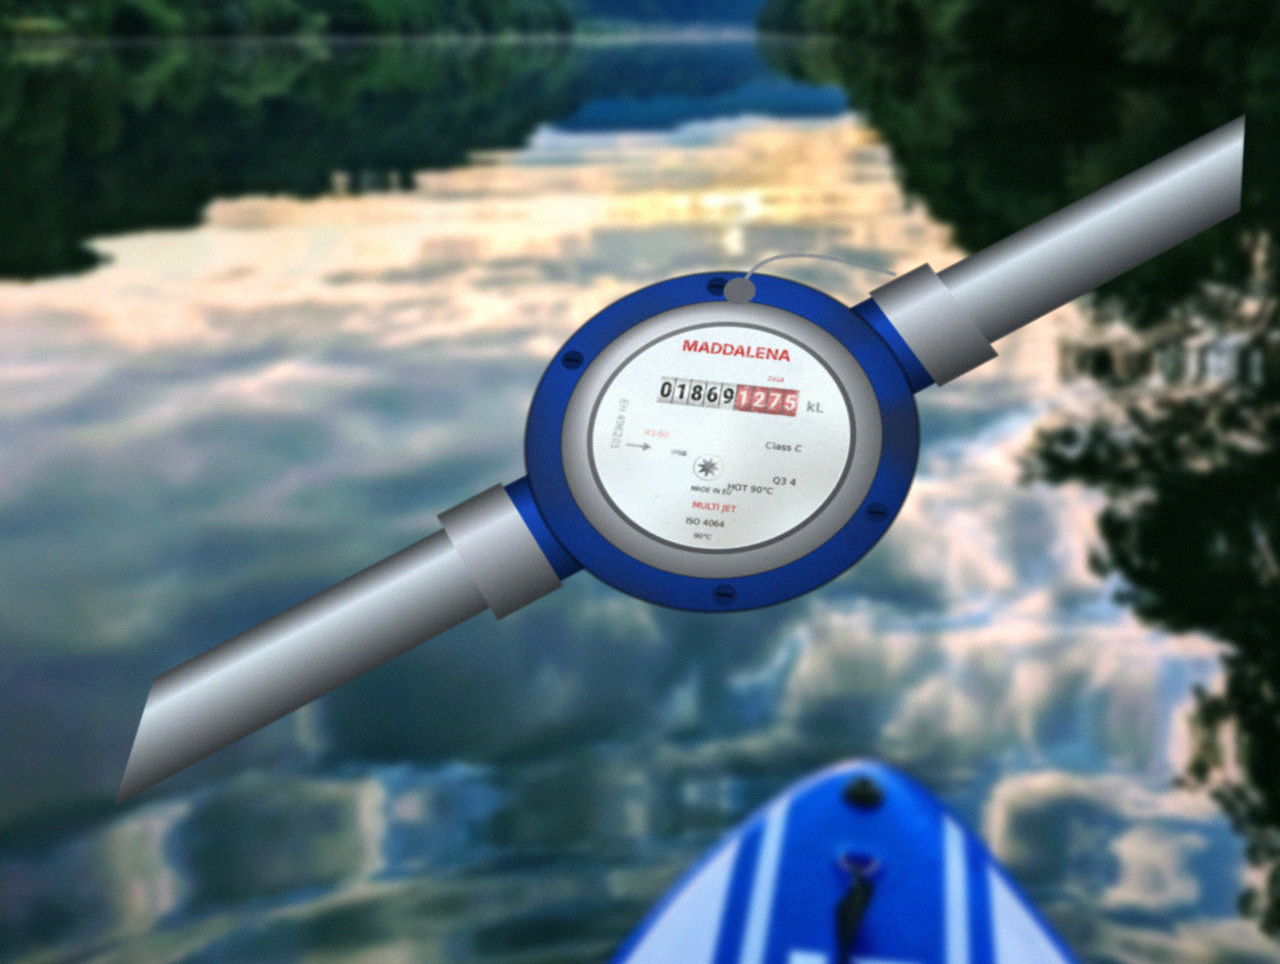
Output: 1869.1275 kL
